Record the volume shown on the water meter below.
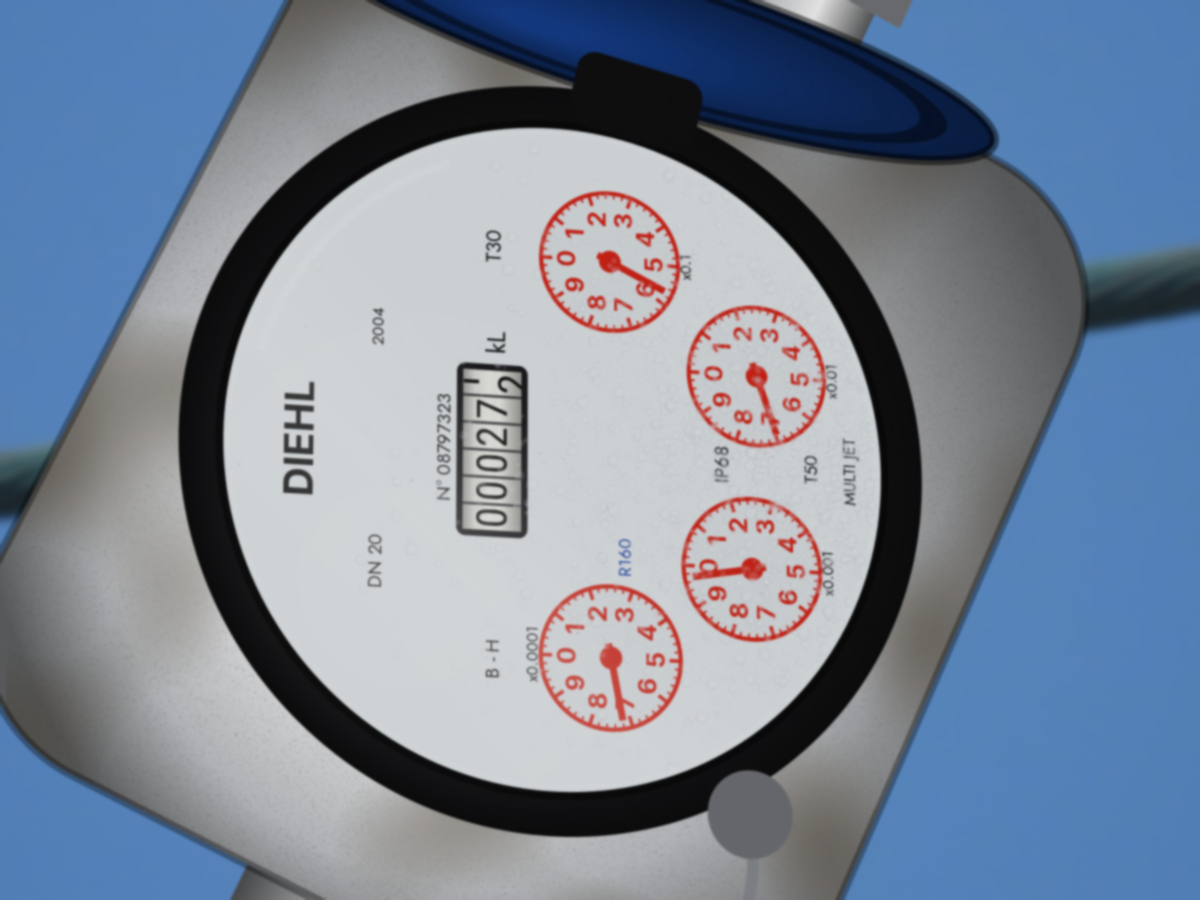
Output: 271.5697 kL
